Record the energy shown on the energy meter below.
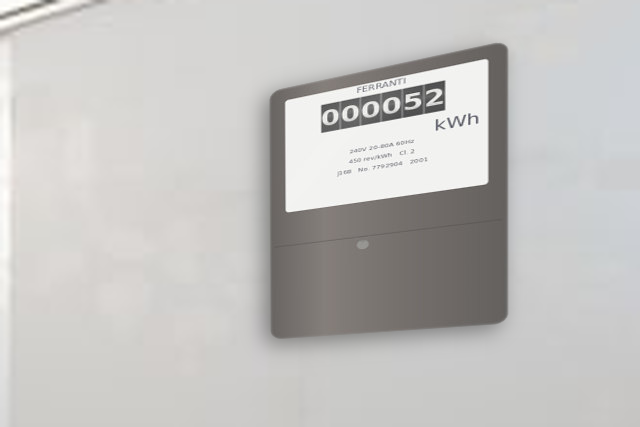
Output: 52 kWh
